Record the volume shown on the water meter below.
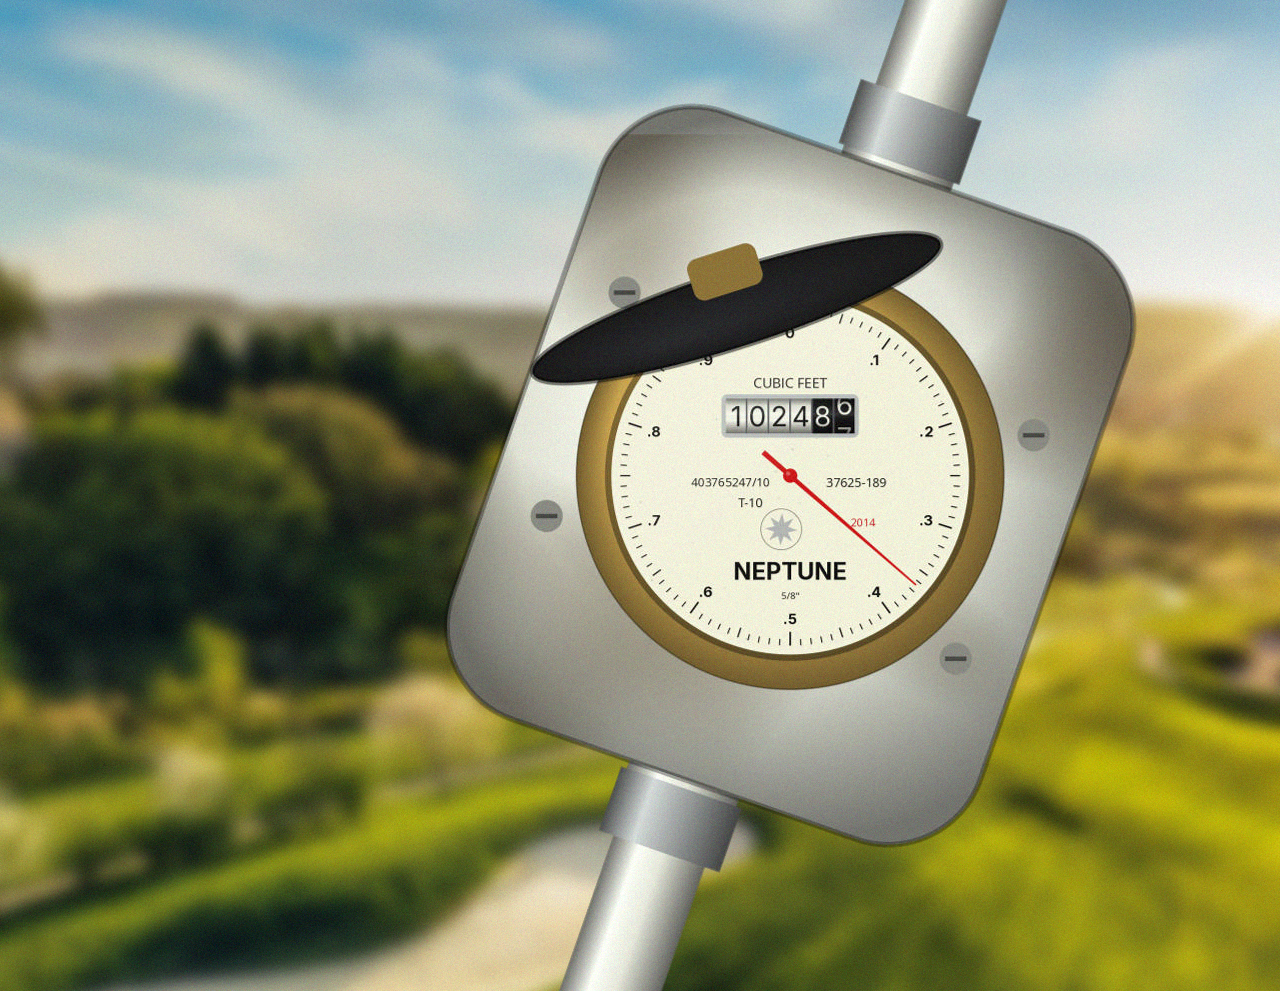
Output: 102486.36 ft³
